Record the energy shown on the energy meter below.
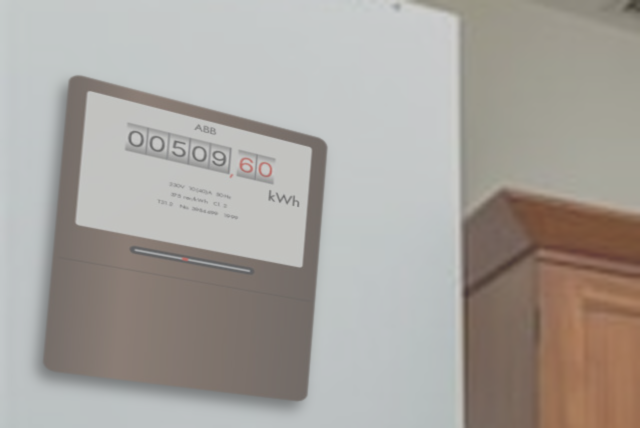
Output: 509.60 kWh
